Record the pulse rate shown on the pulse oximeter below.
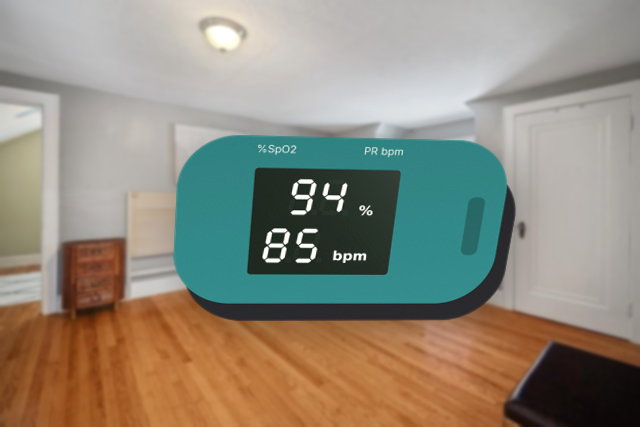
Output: 85 bpm
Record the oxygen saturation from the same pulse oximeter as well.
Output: 94 %
